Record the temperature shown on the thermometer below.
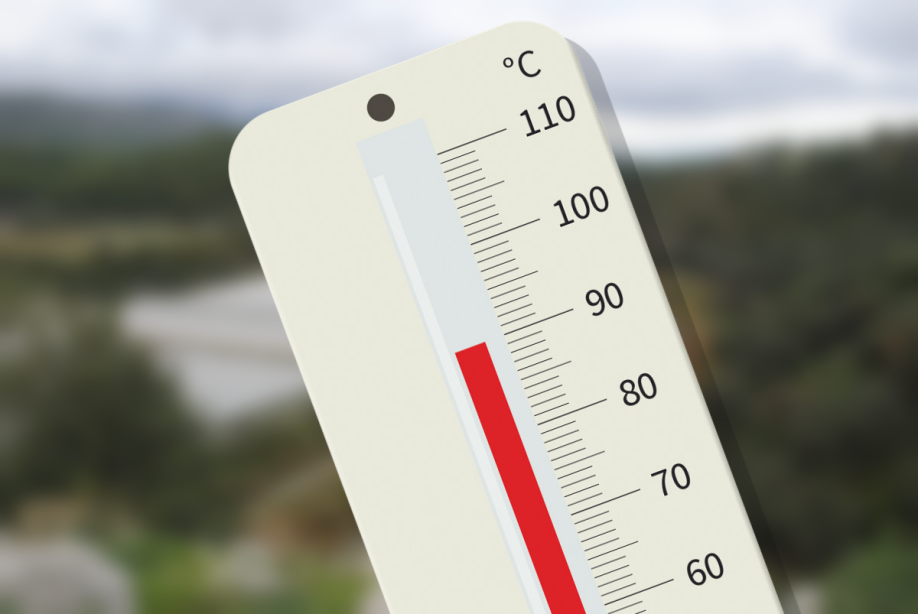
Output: 90 °C
